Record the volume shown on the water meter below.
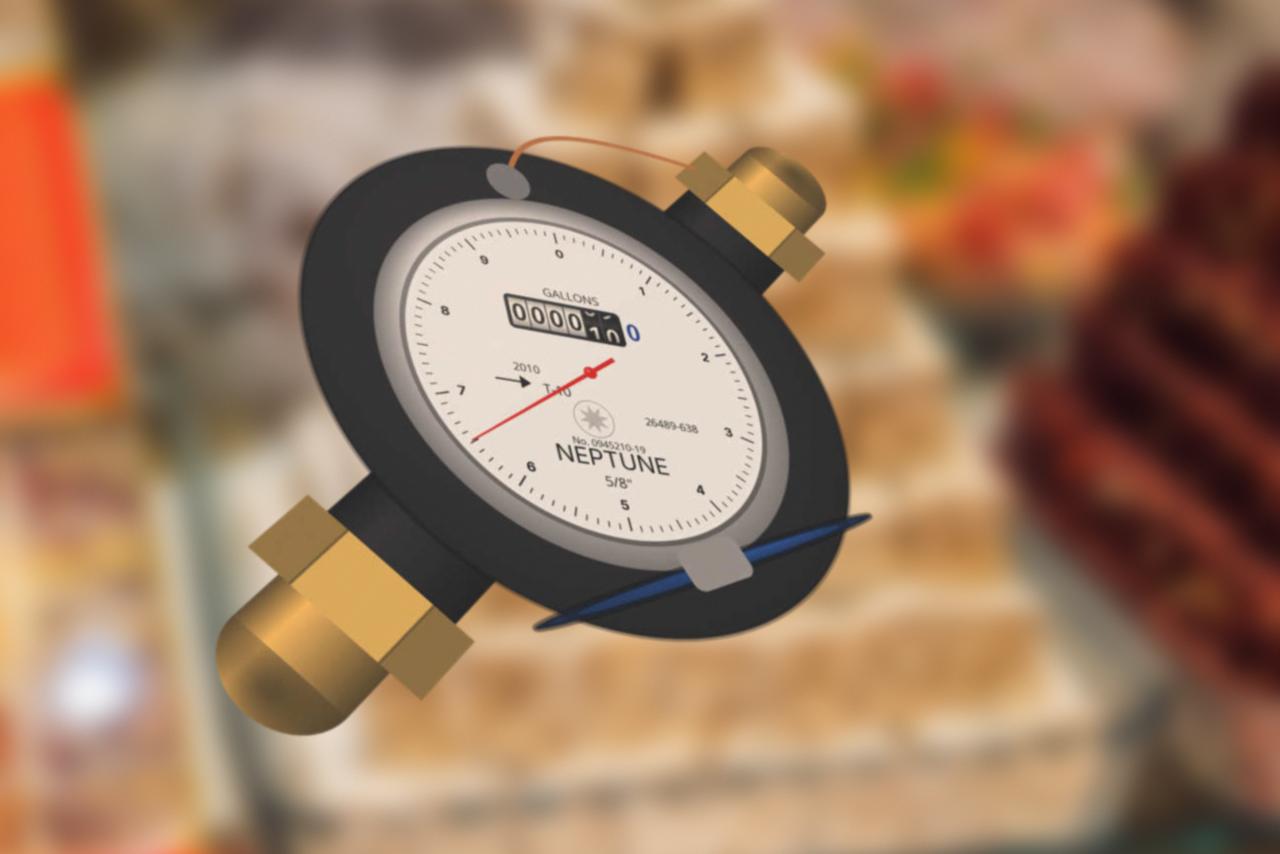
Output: 96.5 gal
